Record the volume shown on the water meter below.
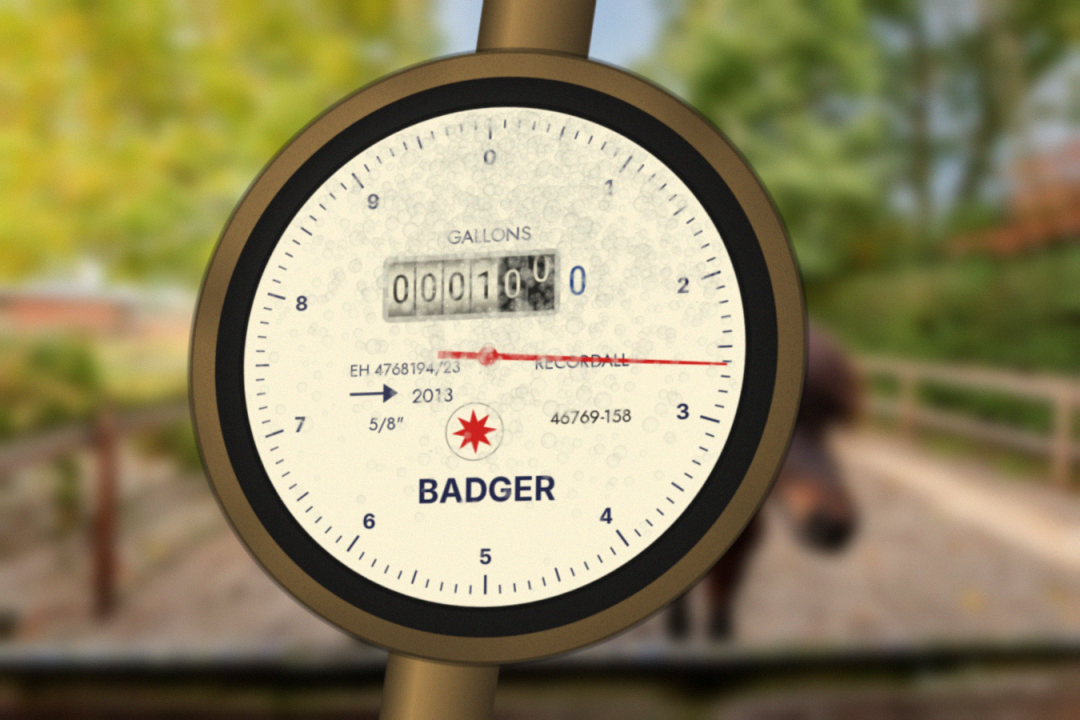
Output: 1002.6 gal
